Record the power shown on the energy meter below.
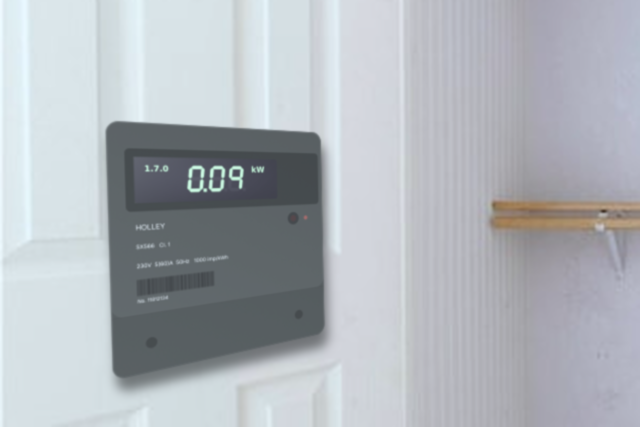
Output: 0.09 kW
